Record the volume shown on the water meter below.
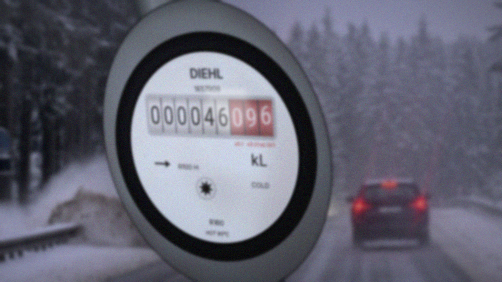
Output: 46.096 kL
